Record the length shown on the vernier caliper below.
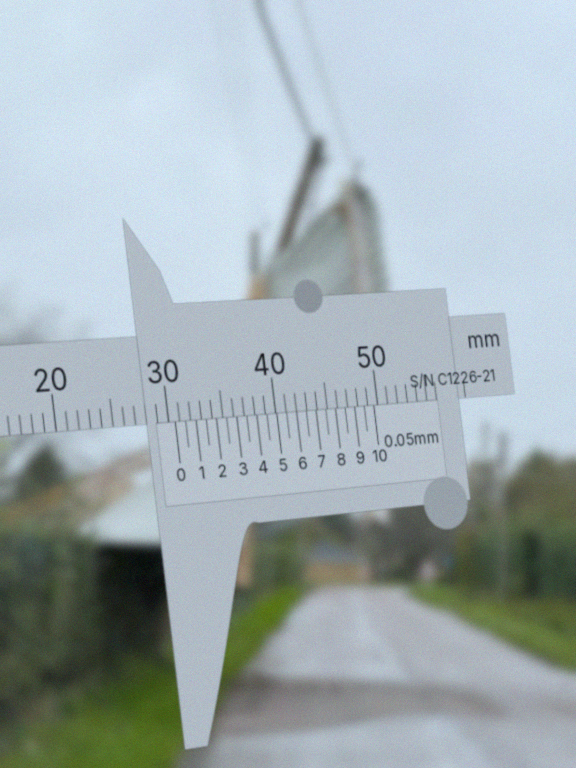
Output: 30.6 mm
